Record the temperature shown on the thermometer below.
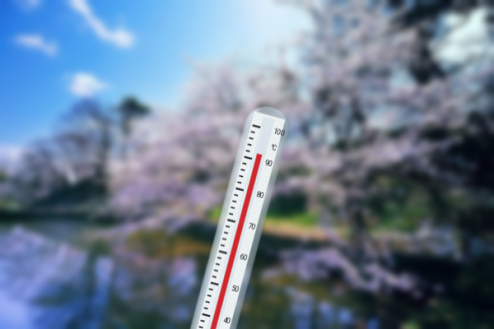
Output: 92 °C
